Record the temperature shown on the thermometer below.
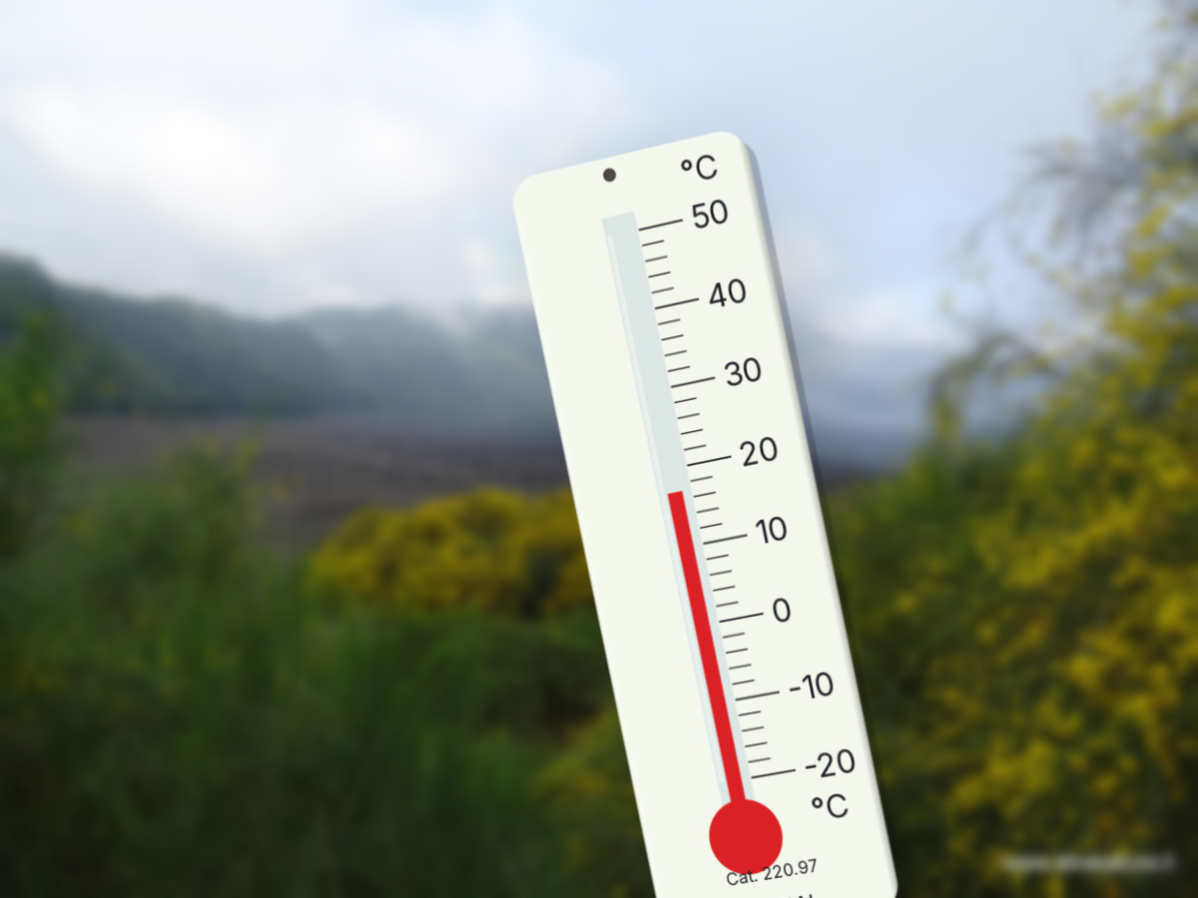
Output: 17 °C
